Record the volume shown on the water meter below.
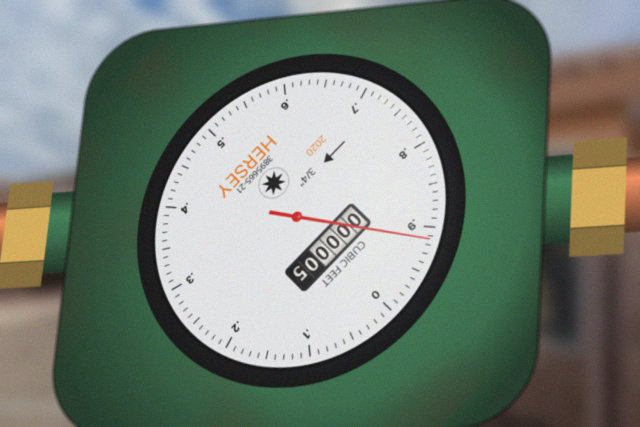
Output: 4.91 ft³
